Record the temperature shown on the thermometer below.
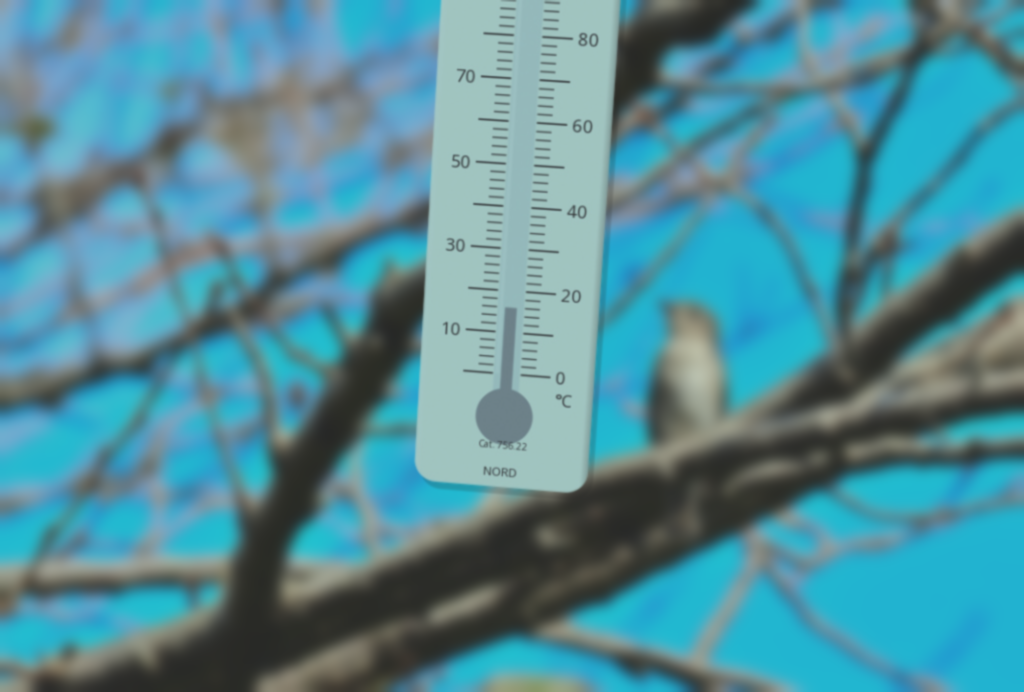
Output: 16 °C
